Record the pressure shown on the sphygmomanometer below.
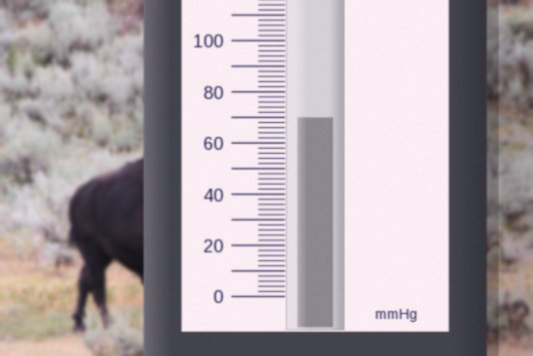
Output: 70 mmHg
